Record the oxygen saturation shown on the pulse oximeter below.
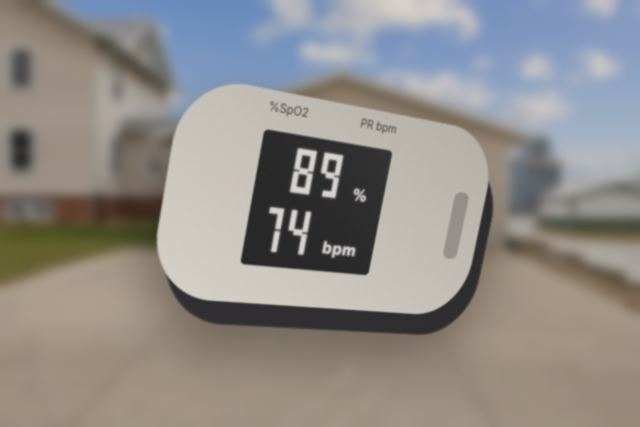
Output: 89 %
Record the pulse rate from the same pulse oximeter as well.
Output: 74 bpm
